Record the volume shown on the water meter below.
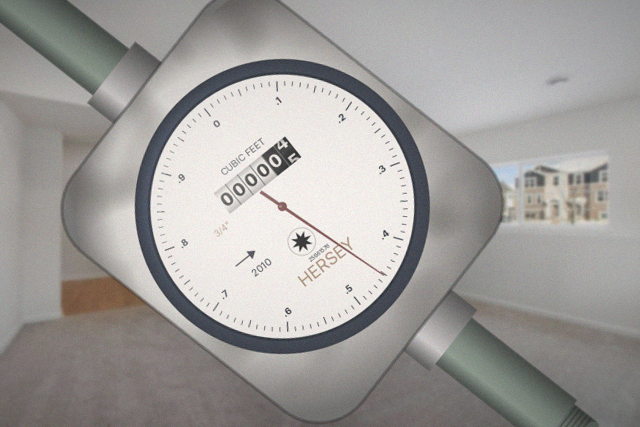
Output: 4.45 ft³
